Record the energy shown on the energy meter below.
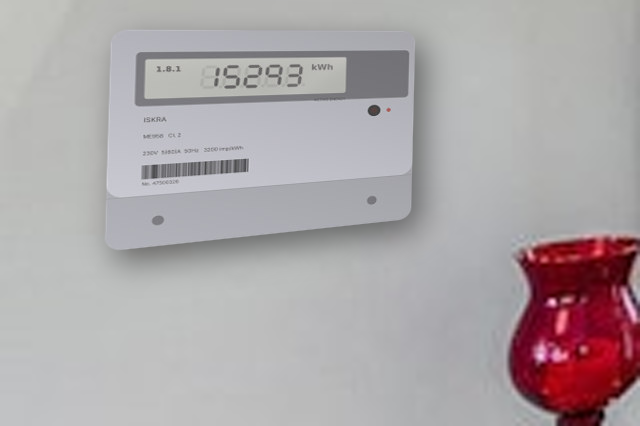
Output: 15293 kWh
